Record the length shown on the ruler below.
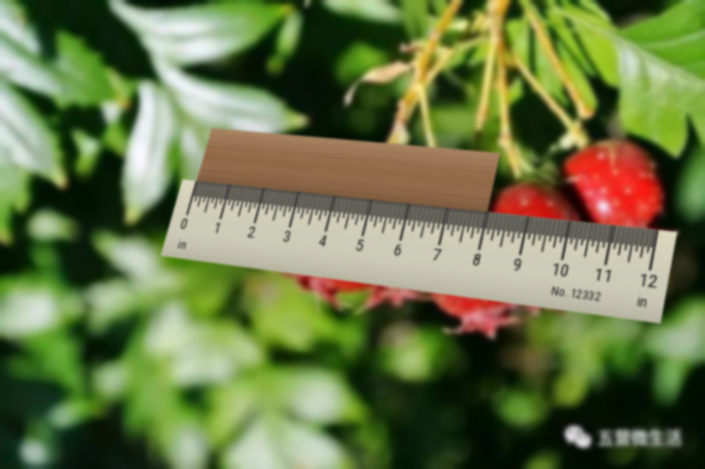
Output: 8 in
